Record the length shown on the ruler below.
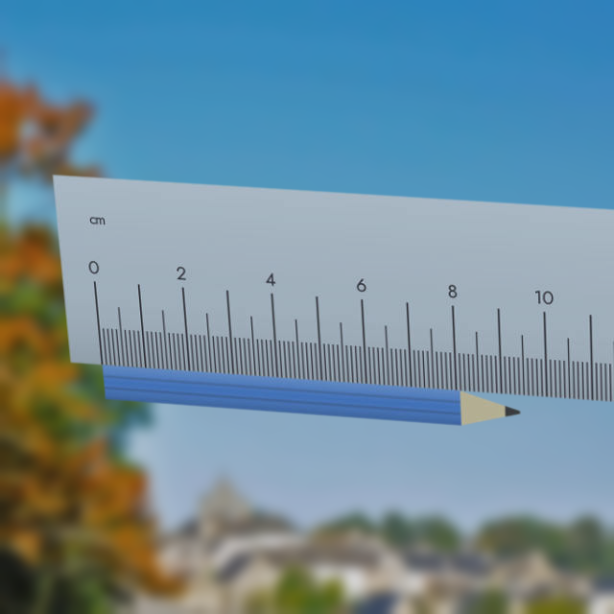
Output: 9.4 cm
